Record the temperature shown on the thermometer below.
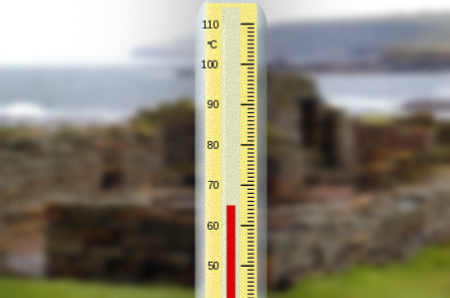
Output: 65 °C
